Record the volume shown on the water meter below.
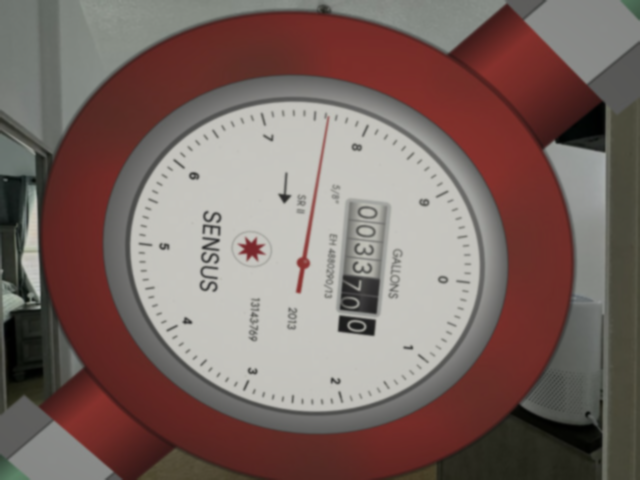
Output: 33697.6 gal
